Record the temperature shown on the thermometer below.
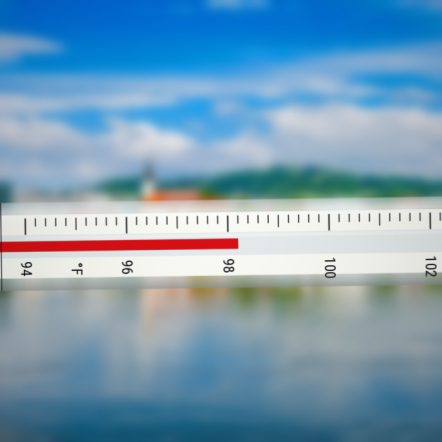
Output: 98.2 °F
